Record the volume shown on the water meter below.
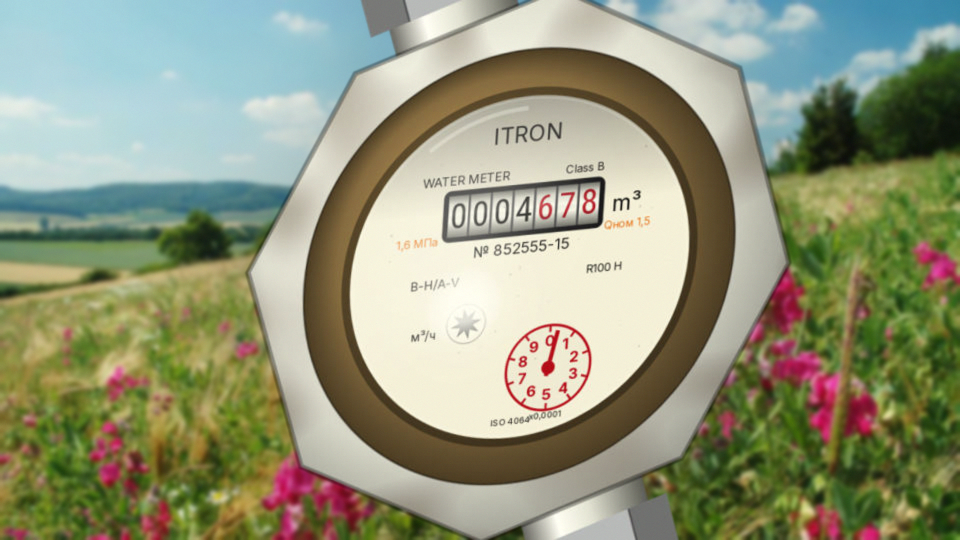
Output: 4.6780 m³
